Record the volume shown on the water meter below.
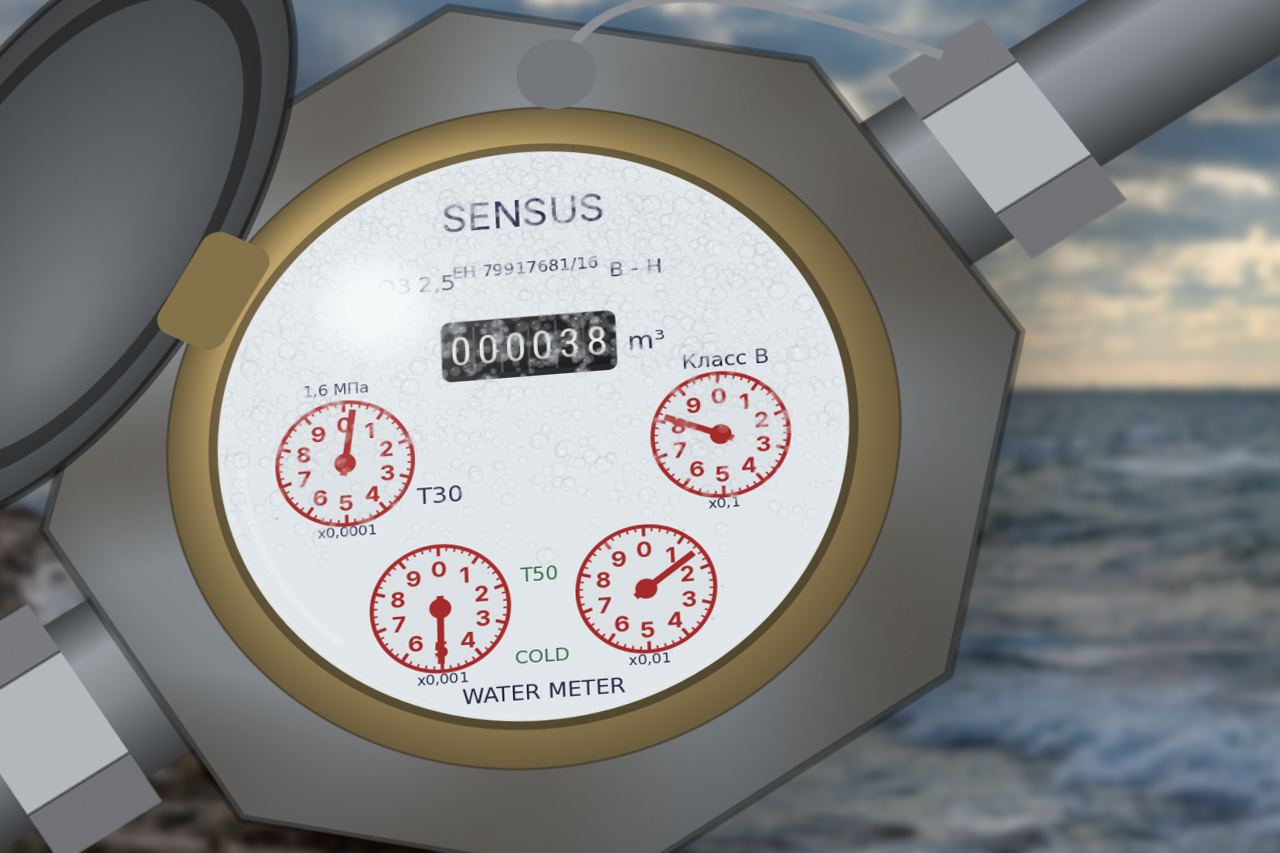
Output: 38.8150 m³
